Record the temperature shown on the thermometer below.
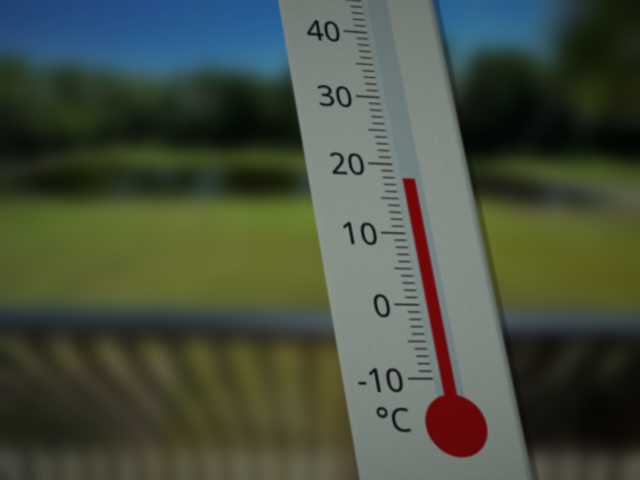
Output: 18 °C
